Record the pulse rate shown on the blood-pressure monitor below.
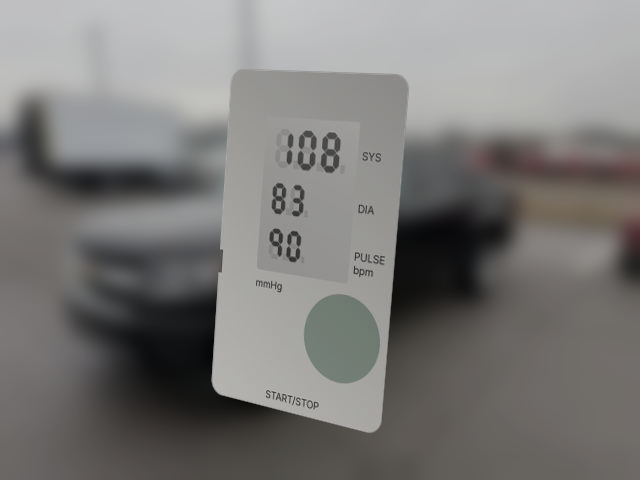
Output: 90 bpm
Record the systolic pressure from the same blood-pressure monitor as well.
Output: 108 mmHg
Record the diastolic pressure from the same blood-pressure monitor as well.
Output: 83 mmHg
